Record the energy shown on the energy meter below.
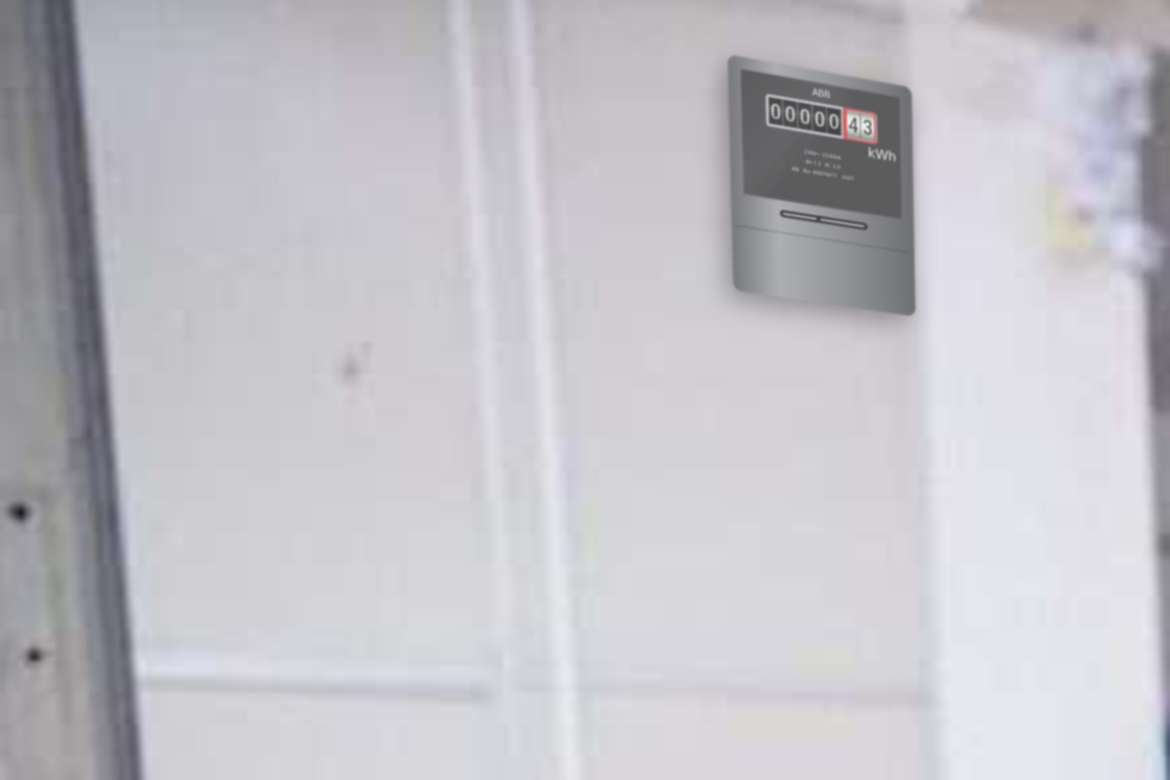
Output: 0.43 kWh
